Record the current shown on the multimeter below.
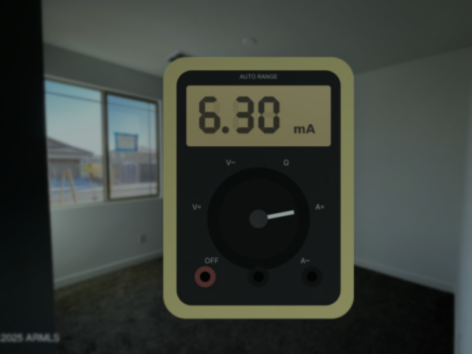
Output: 6.30 mA
